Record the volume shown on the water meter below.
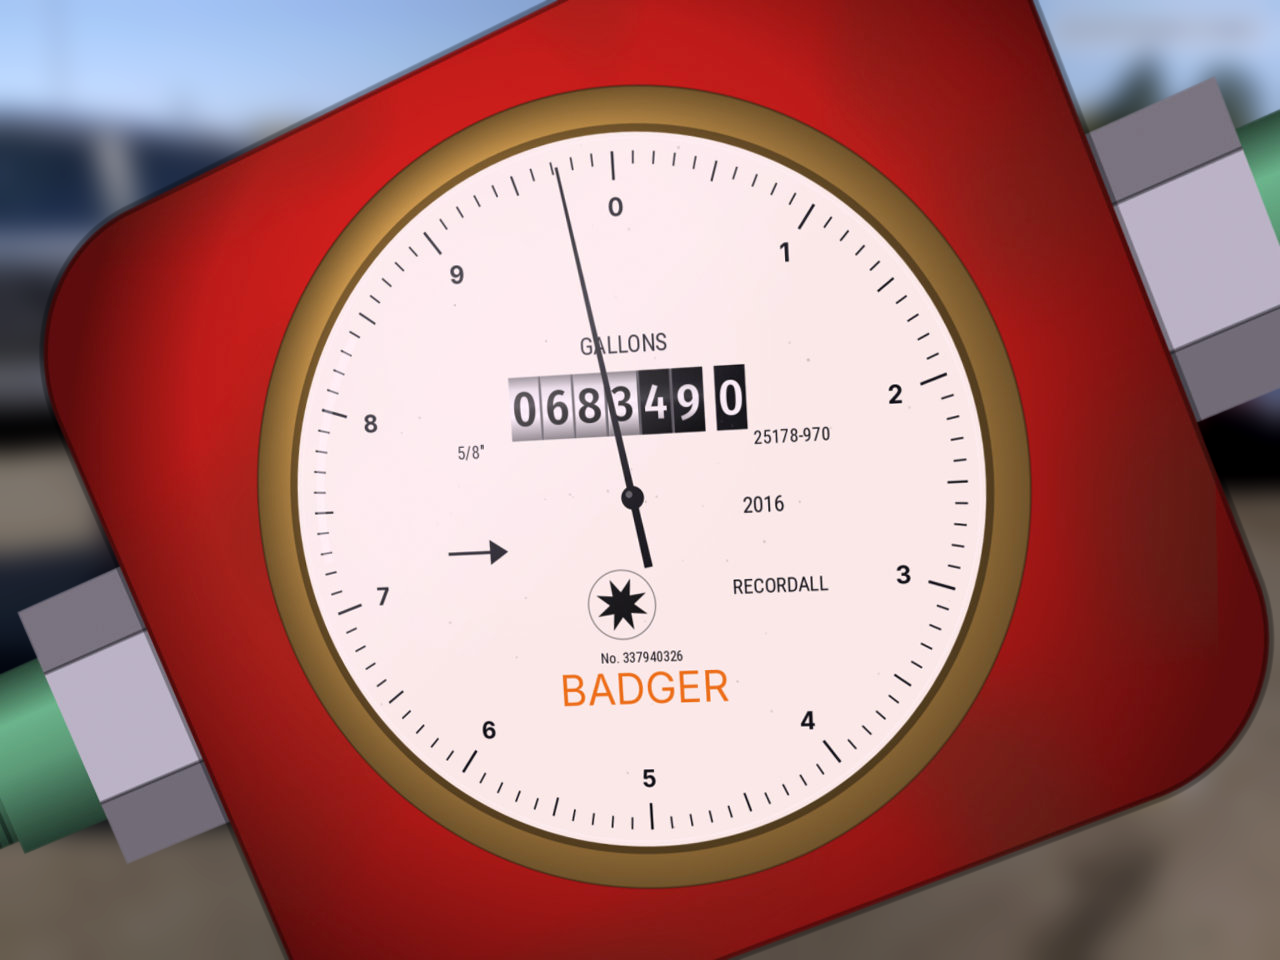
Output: 683489.7 gal
